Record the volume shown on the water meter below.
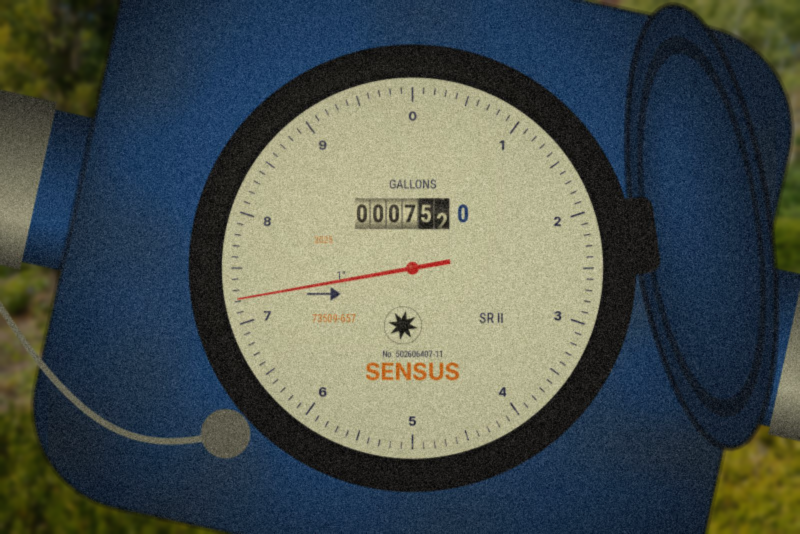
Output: 7517.2 gal
